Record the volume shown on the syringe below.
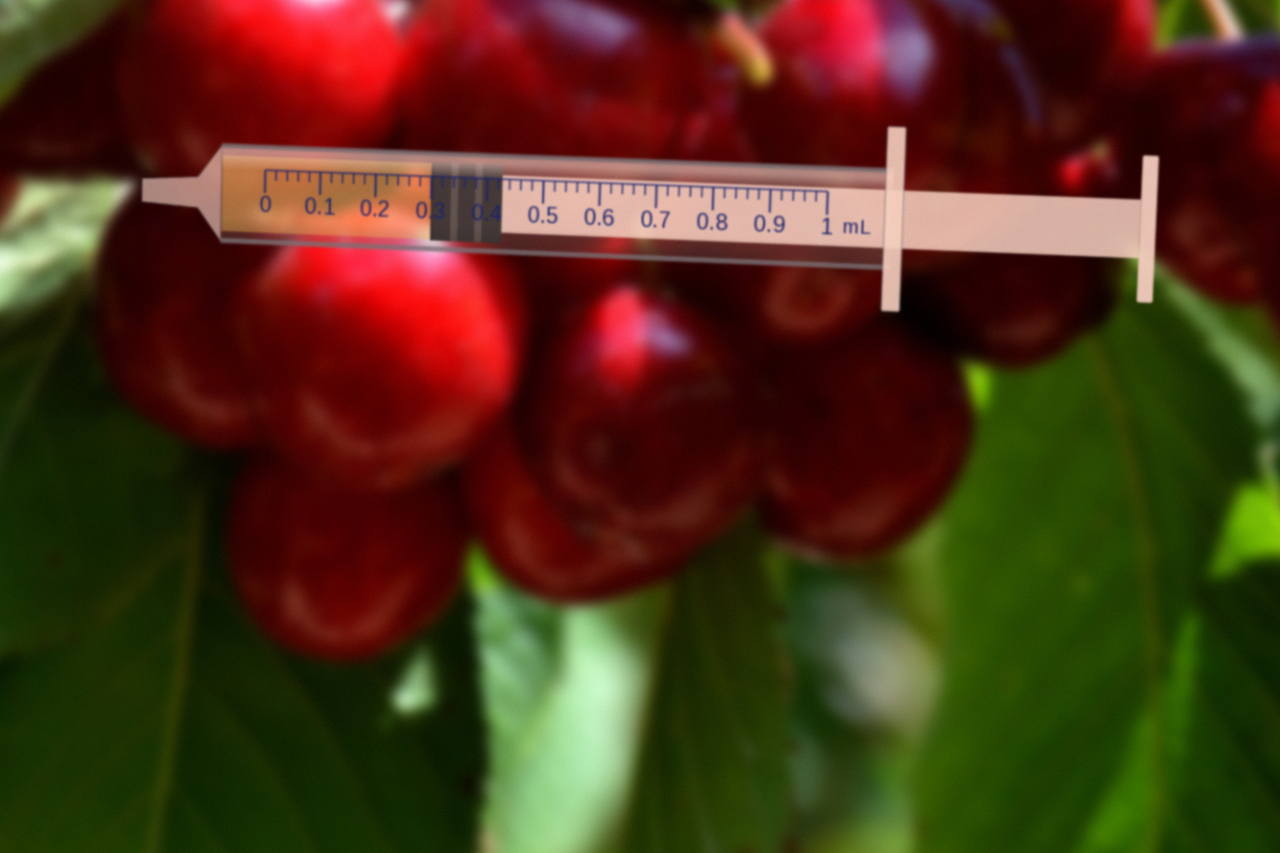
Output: 0.3 mL
